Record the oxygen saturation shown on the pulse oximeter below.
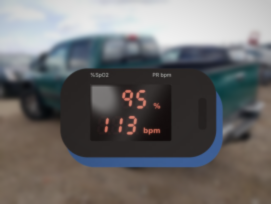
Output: 95 %
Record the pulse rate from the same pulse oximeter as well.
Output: 113 bpm
